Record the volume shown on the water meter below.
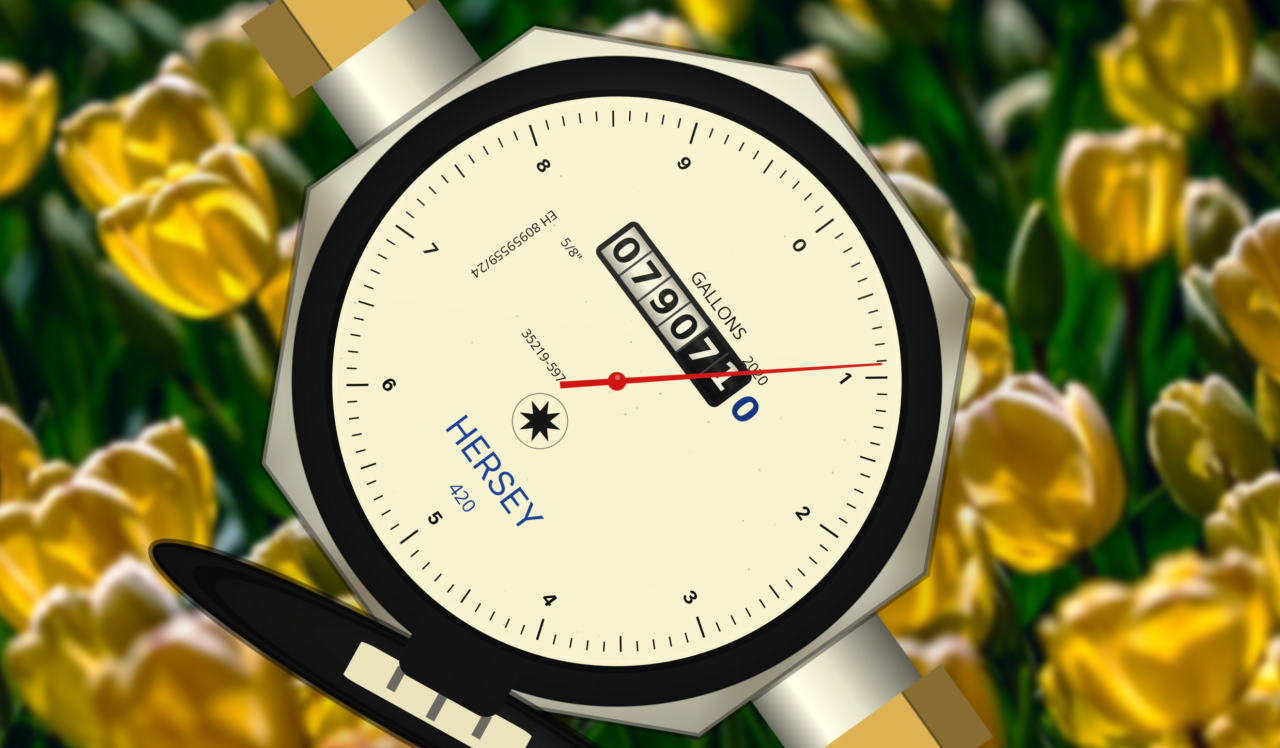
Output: 790710.9 gal
